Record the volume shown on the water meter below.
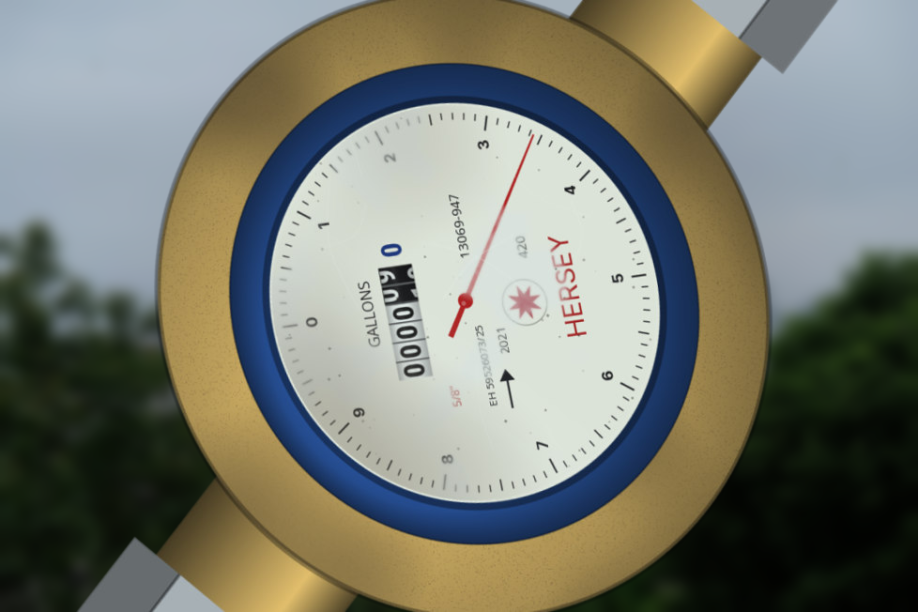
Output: 93.4 gal
